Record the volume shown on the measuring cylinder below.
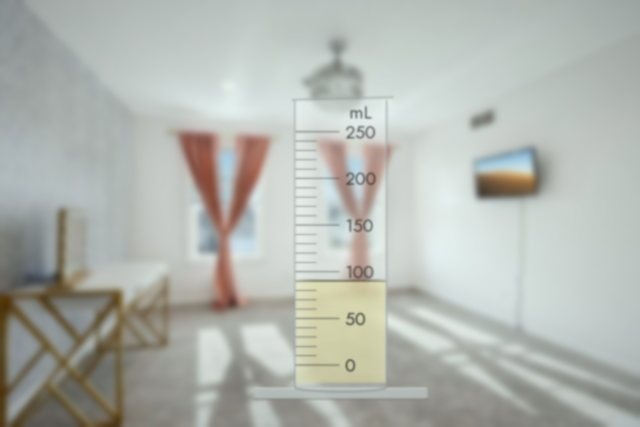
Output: 90 mL
